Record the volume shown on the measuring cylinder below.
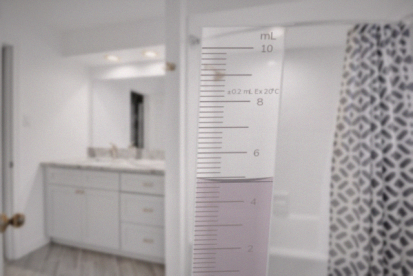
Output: 4.8 mL
